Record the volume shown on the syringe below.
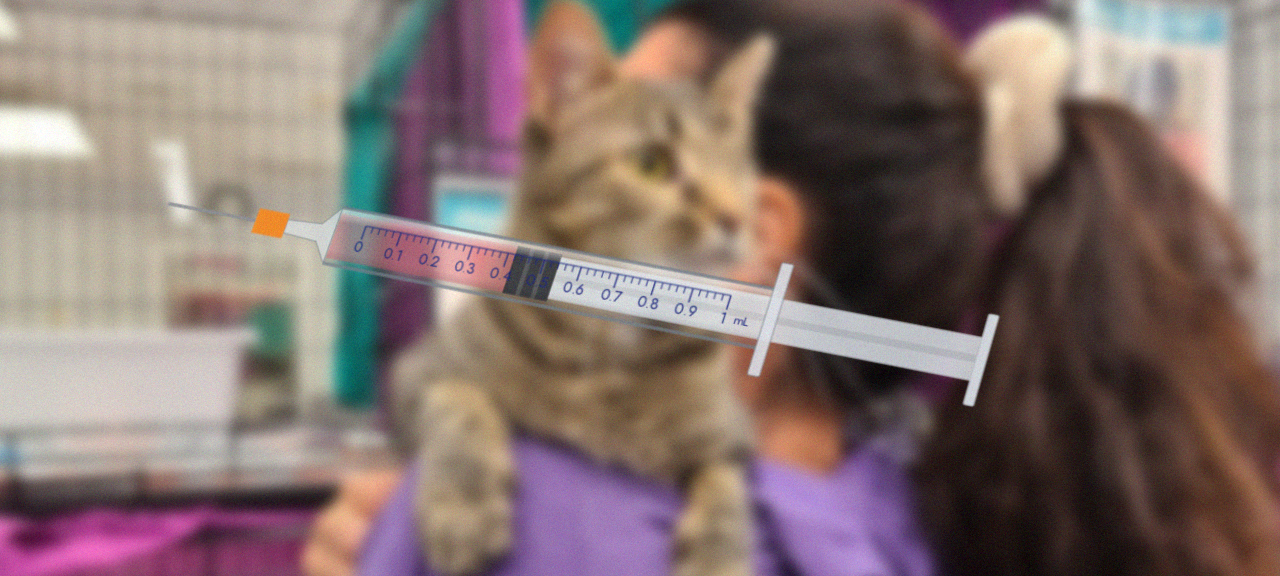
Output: 0.42 mL
